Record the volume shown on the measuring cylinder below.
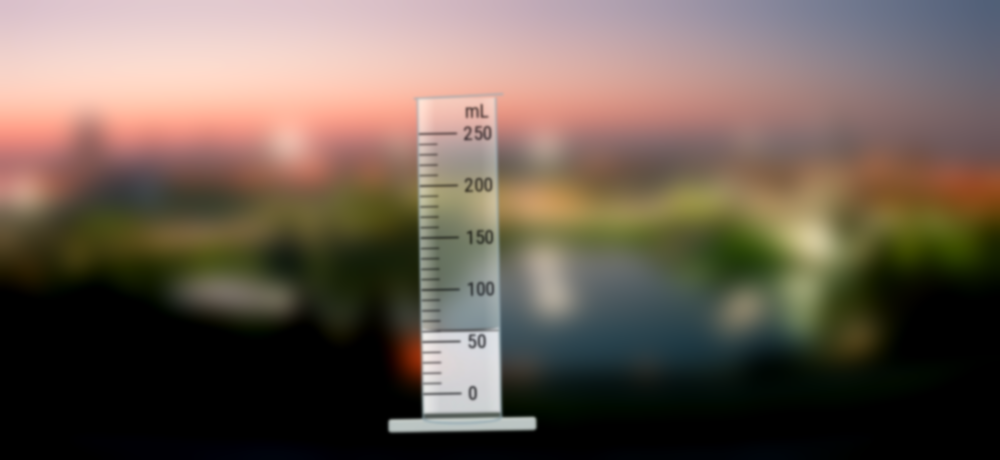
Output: 60 mL
